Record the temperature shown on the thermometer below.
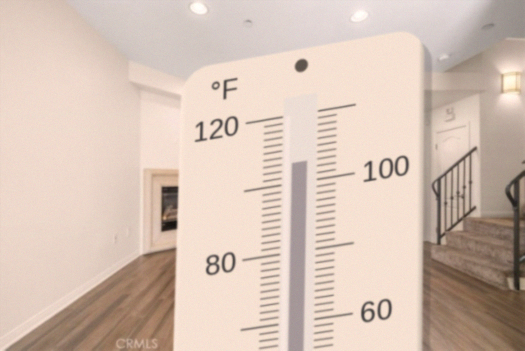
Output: 106 °F
